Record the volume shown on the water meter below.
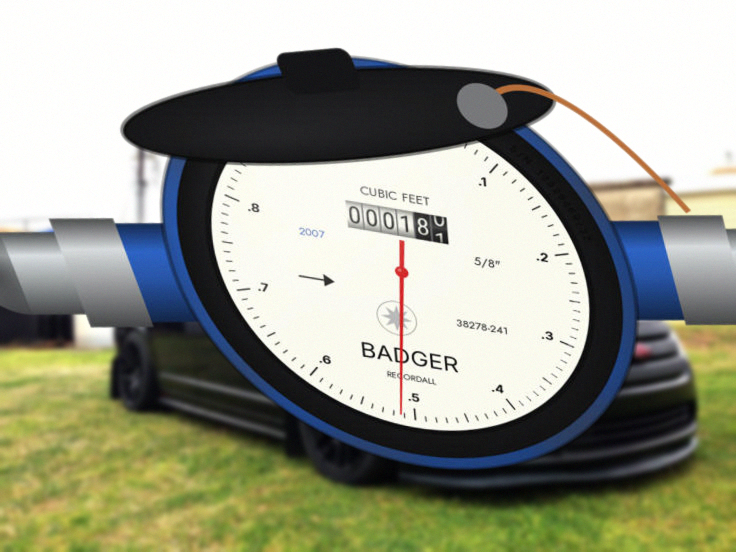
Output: 180.51 ft³
